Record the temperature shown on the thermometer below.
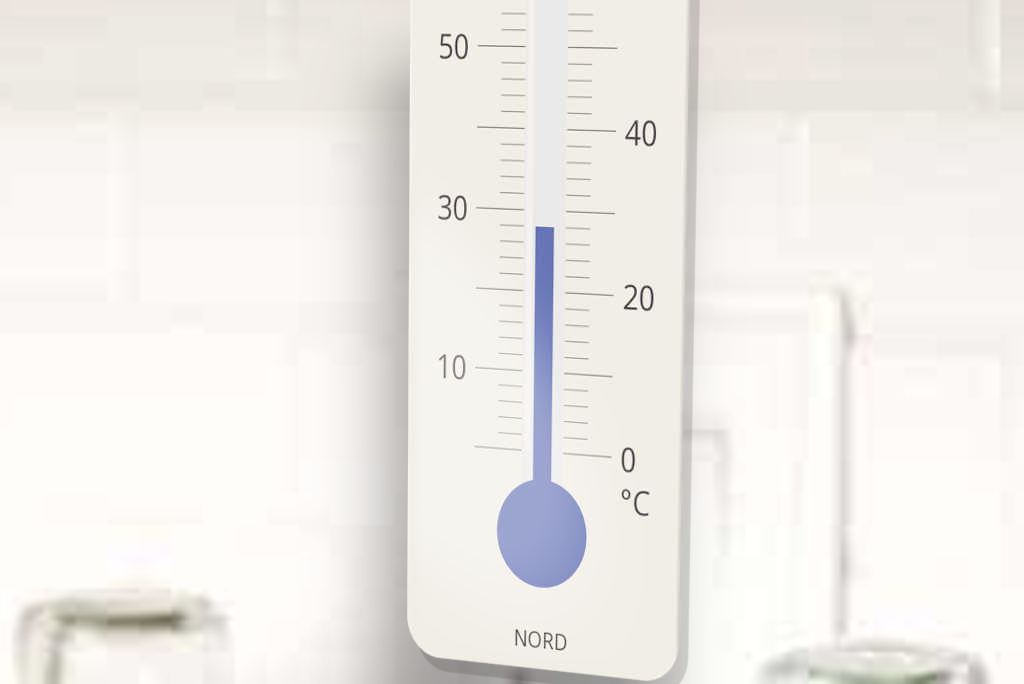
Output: 28 °C
